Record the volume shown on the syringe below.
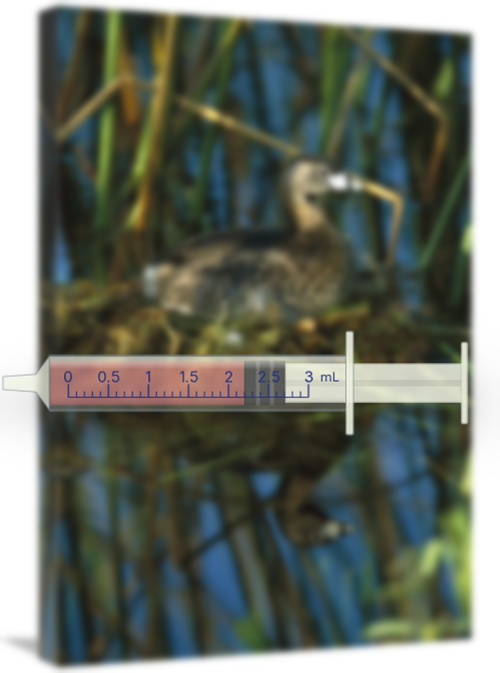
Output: 2.2 mL
